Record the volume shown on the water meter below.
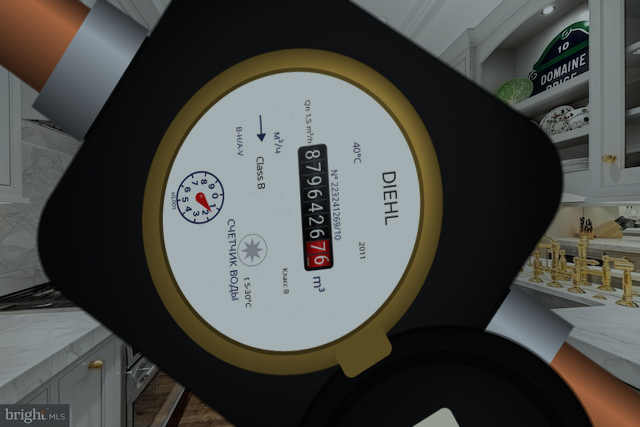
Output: 8796426.761 m³
